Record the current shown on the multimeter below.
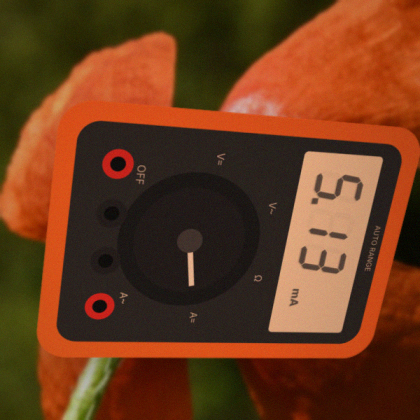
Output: 5.13 mA
